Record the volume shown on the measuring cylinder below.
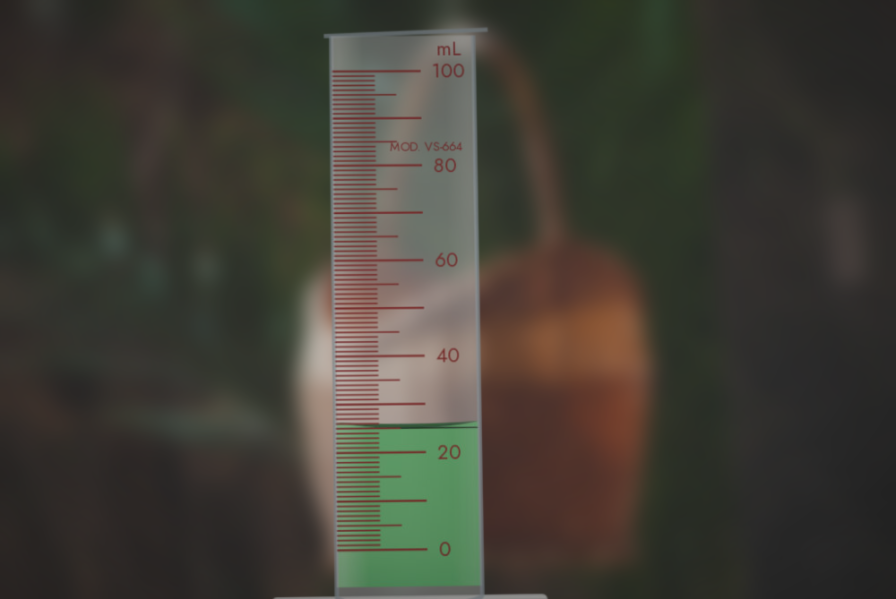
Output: 25 mL
